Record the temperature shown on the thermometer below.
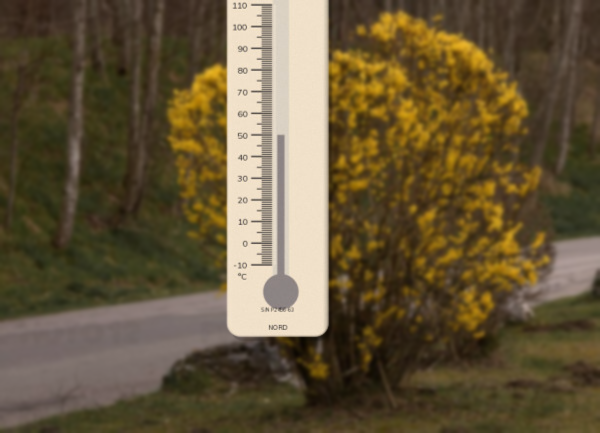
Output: 50 °C
